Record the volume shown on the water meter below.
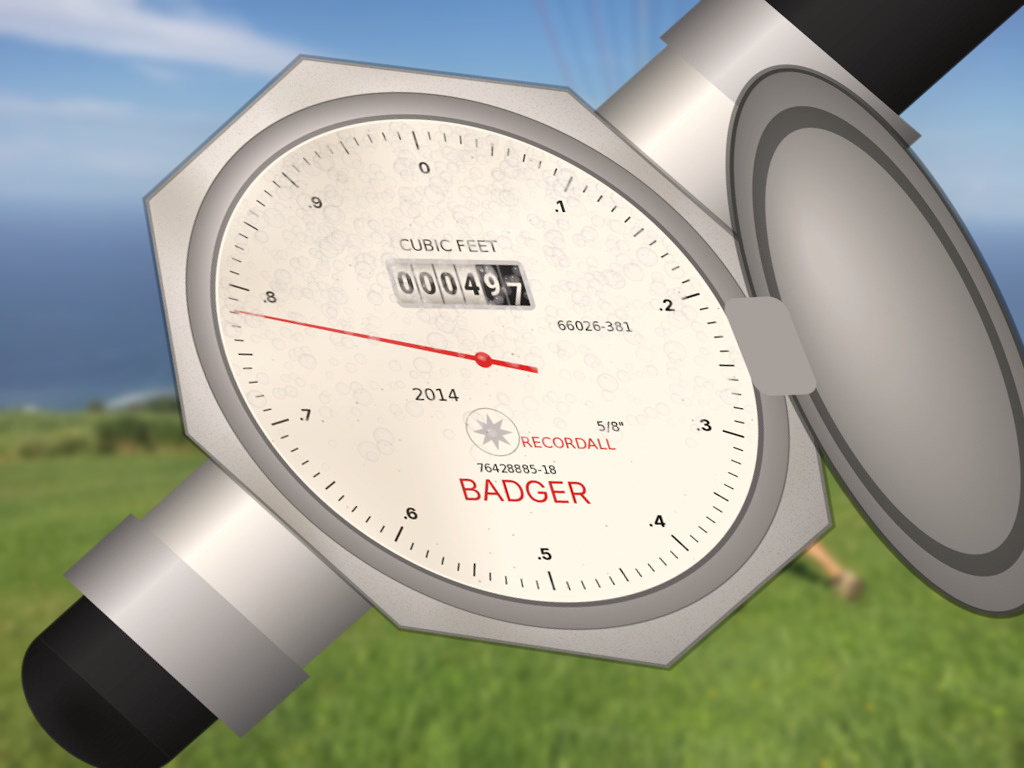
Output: 496.78 ft³
